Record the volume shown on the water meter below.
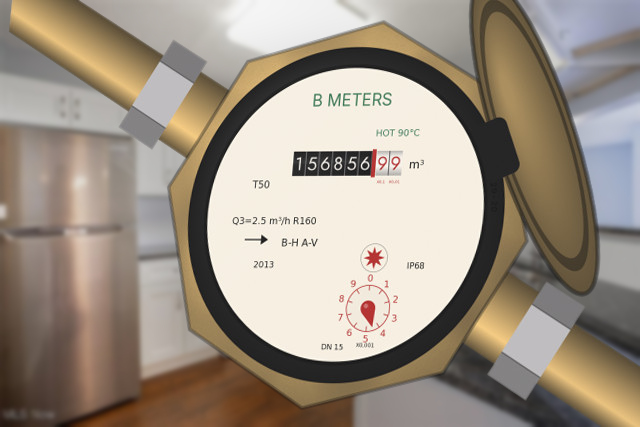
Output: 156856.994 m³
